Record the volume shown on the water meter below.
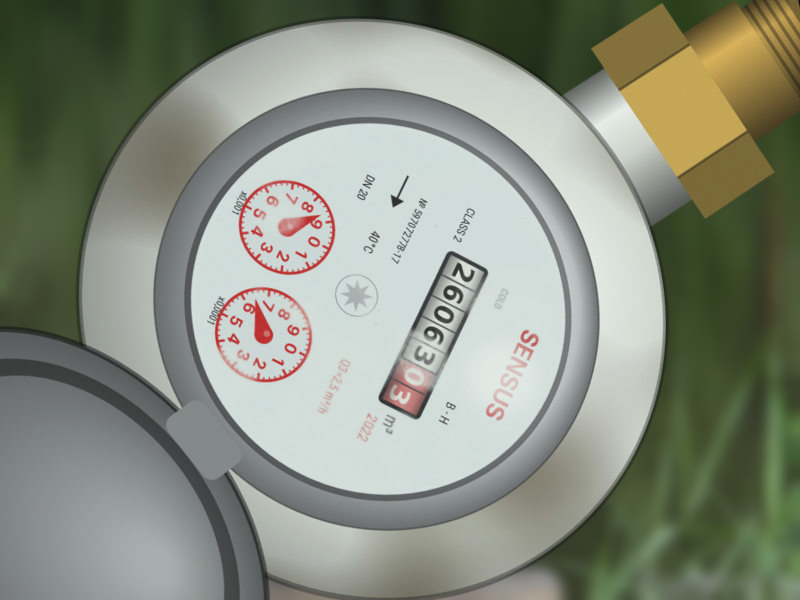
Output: 26063.0286 m³
